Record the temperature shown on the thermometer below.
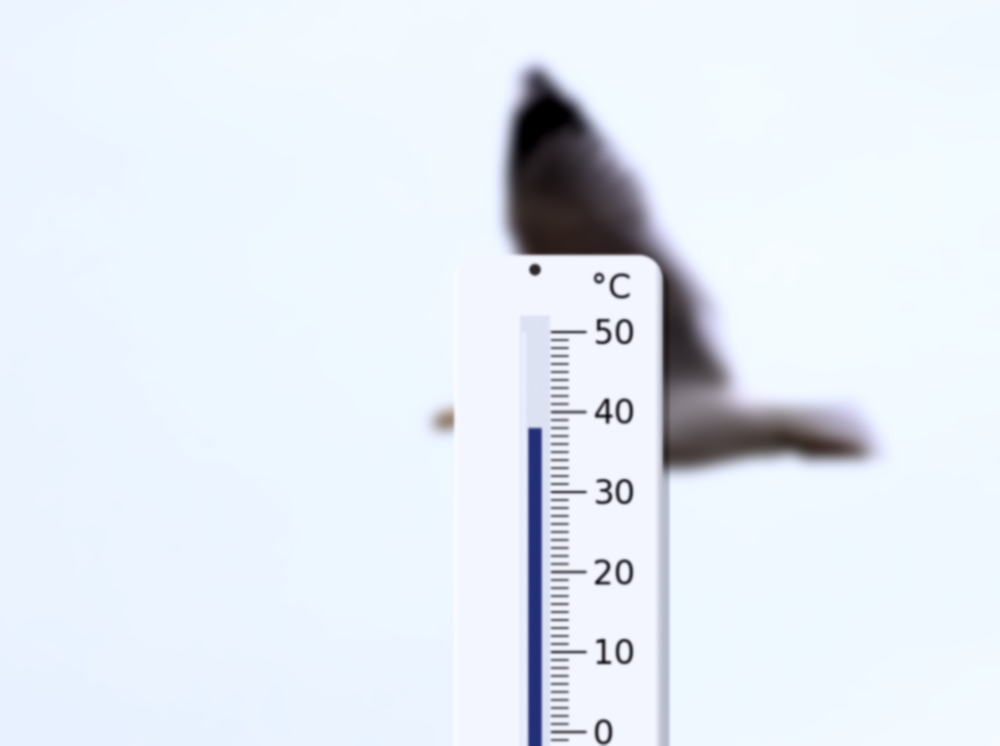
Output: 38 °C
